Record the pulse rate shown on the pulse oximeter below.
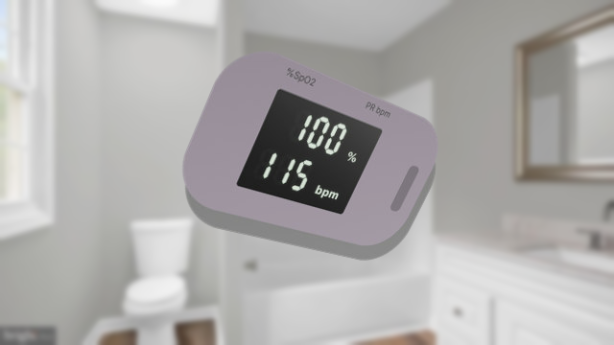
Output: 115 bpm
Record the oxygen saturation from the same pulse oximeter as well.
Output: 100 %
